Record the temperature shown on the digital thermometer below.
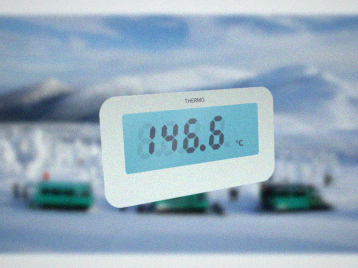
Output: 146.6 °C
